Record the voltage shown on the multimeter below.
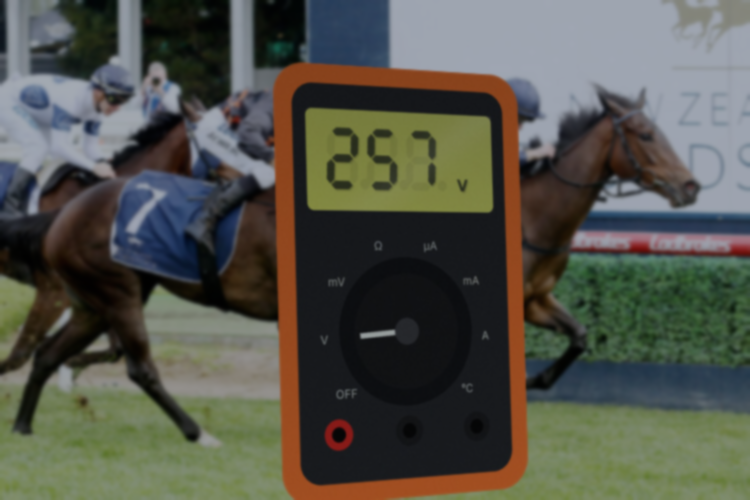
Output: 257 V
